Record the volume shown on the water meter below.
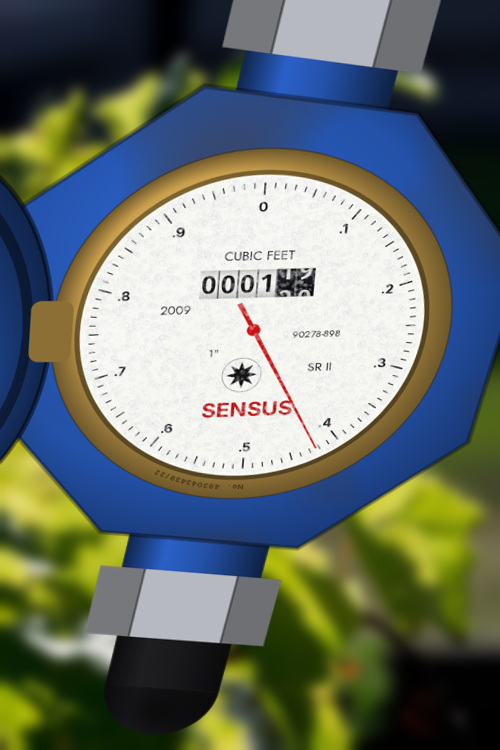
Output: 119.42 ft³
